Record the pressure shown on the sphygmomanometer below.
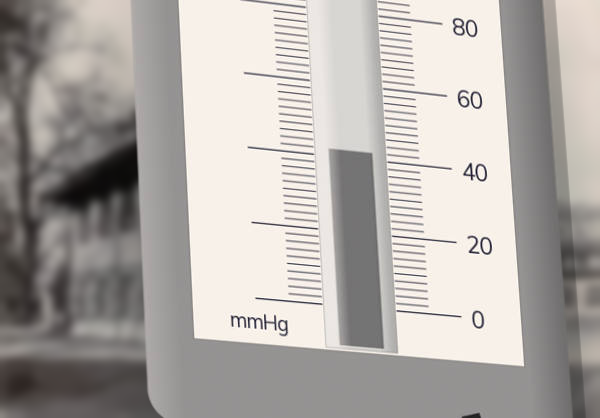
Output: 42 mmHg
